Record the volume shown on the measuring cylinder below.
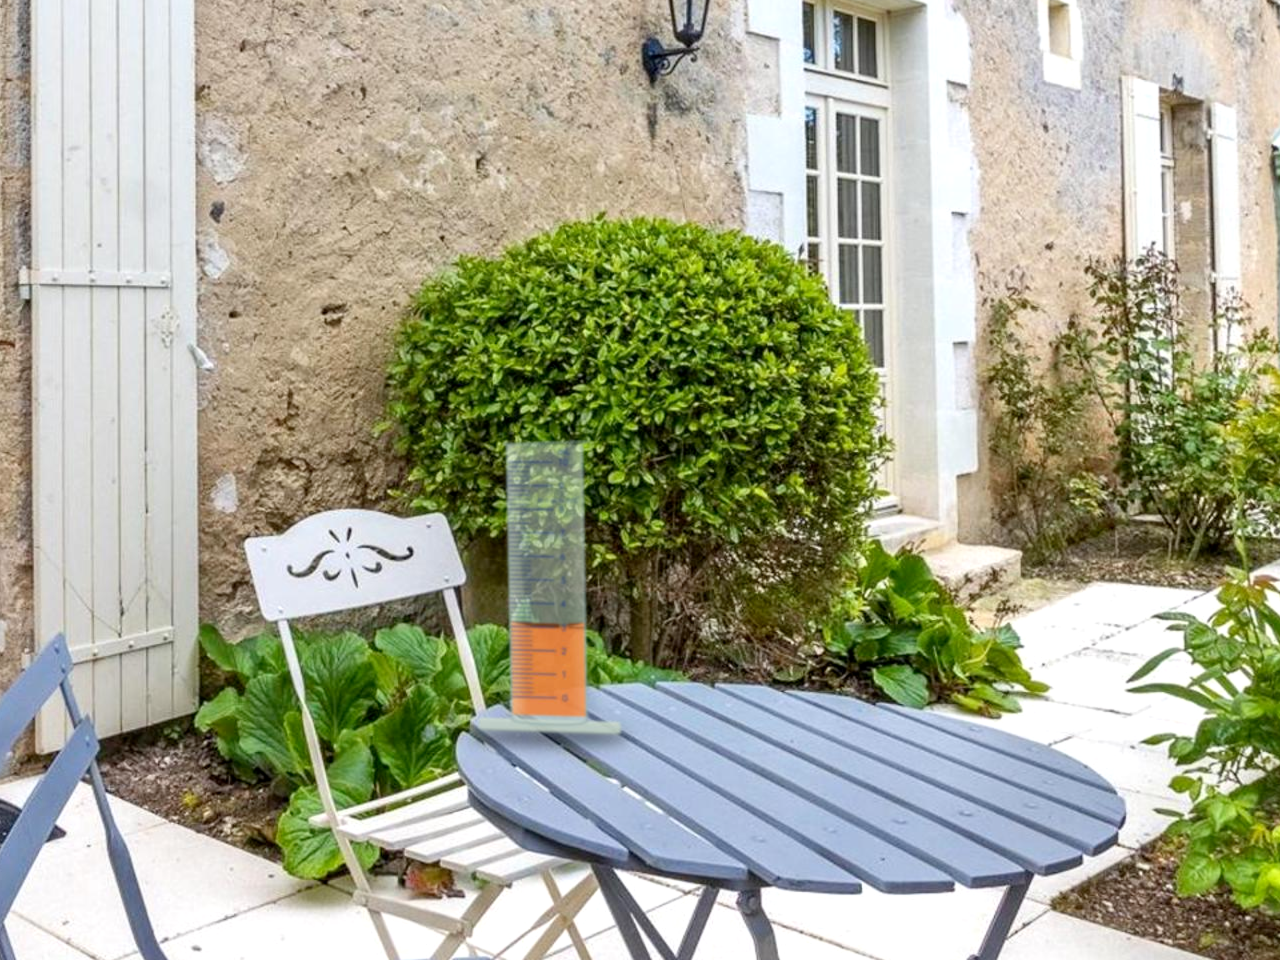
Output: 3 mL
